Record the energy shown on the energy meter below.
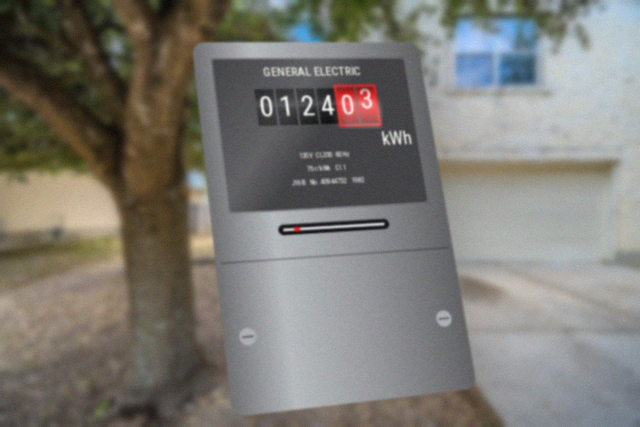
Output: 124.03 kWh
